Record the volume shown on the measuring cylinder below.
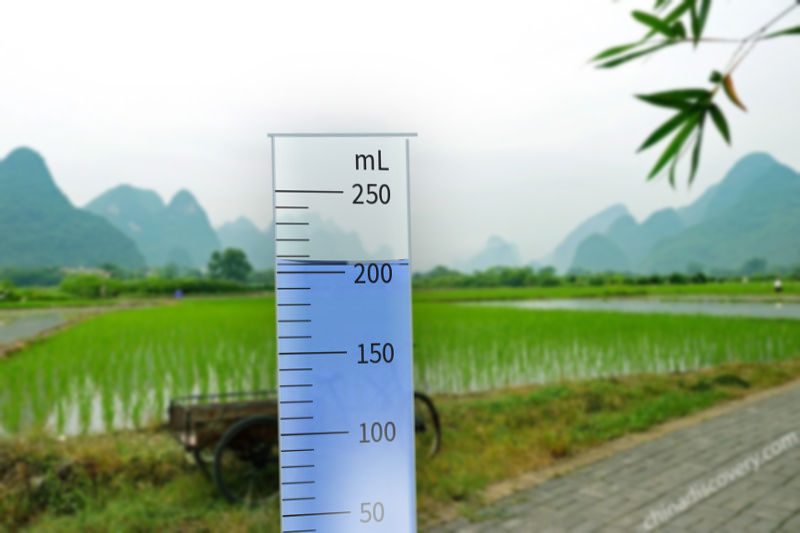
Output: 205 mL
